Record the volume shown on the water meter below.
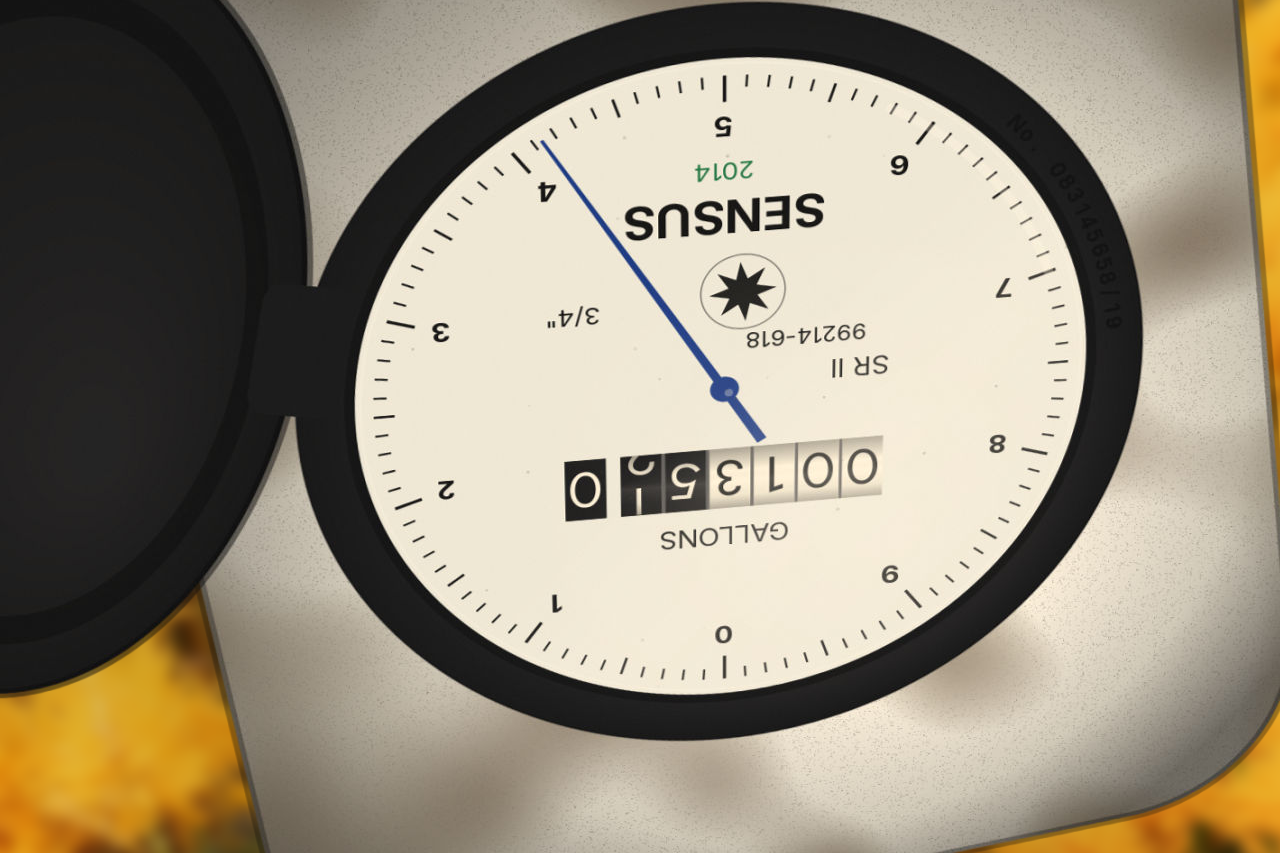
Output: 13514.1 gal
